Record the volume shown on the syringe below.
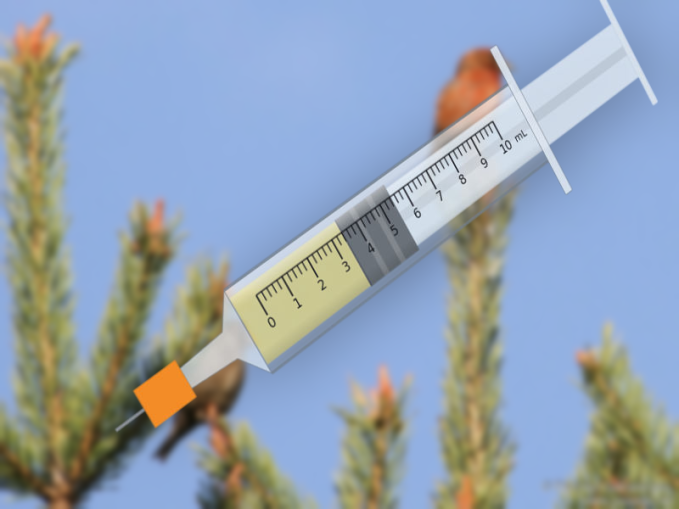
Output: 3.4 mL
